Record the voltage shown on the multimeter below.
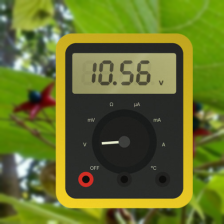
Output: 10.56 V
